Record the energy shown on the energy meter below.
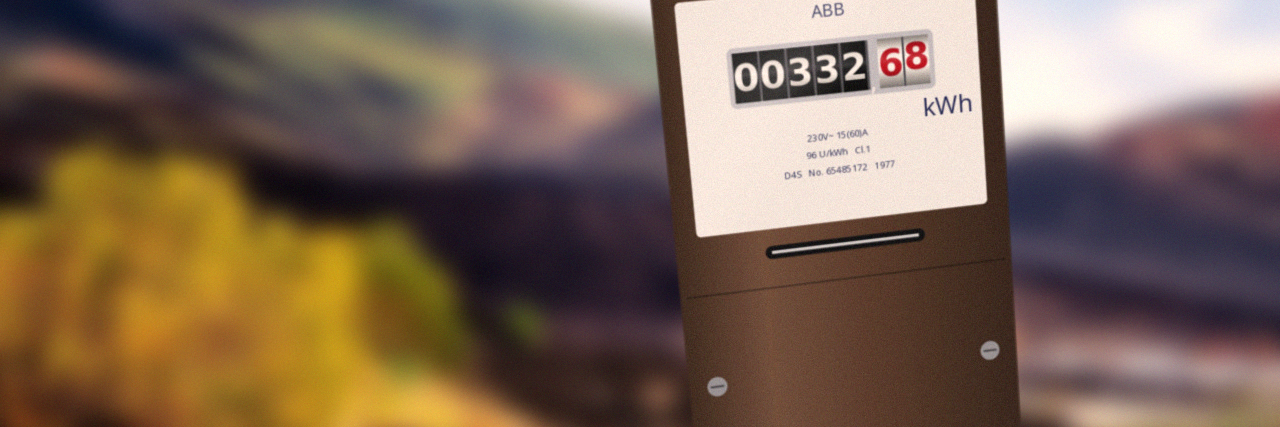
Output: 332.68 kWh
